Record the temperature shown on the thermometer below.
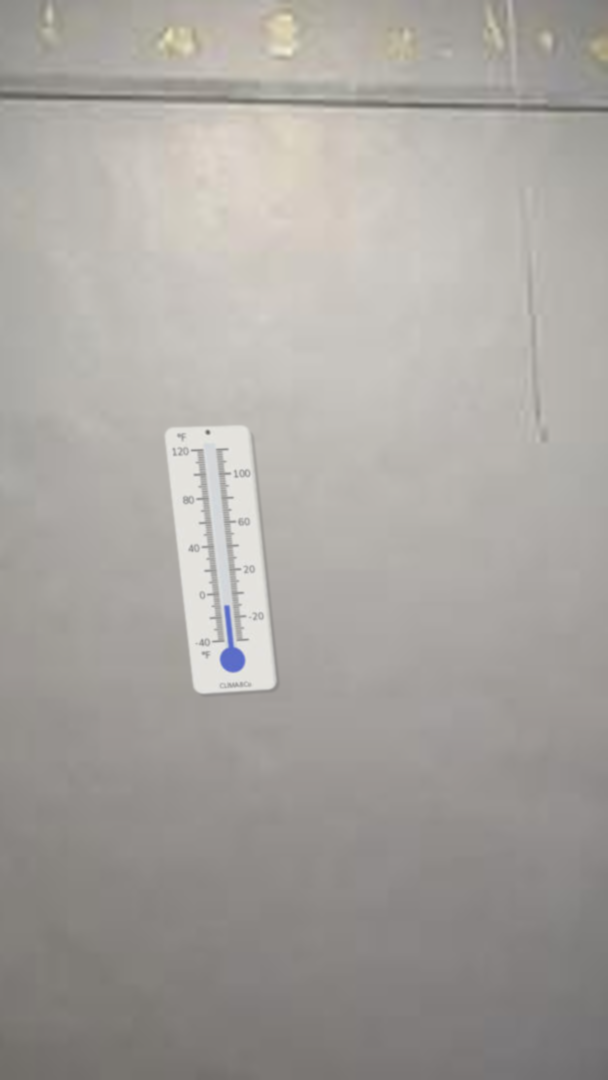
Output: -10 °F
